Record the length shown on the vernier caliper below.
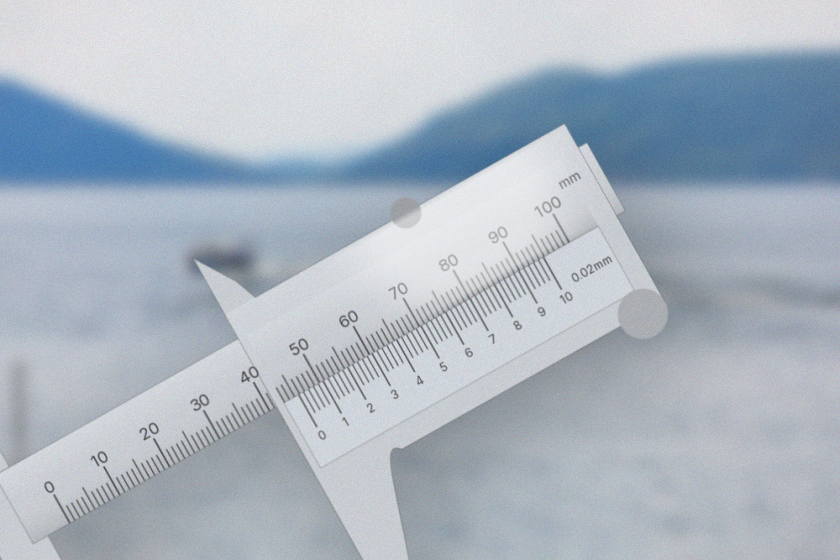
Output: 45.8 mm
